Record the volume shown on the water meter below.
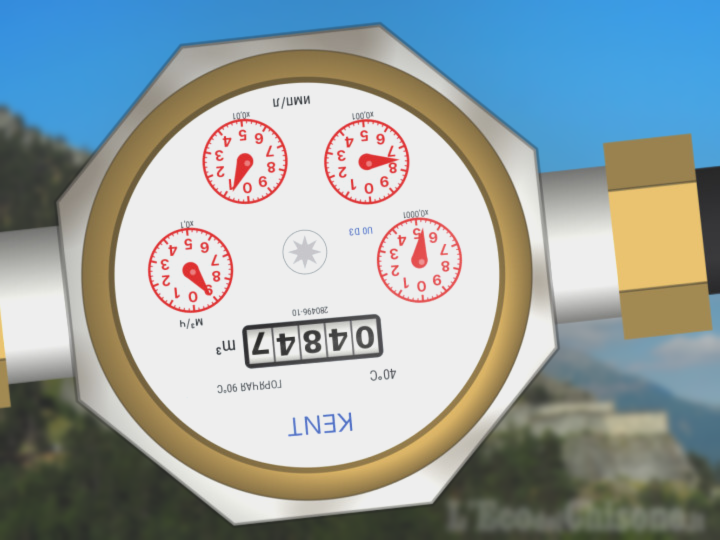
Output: 4846.9075 m³
